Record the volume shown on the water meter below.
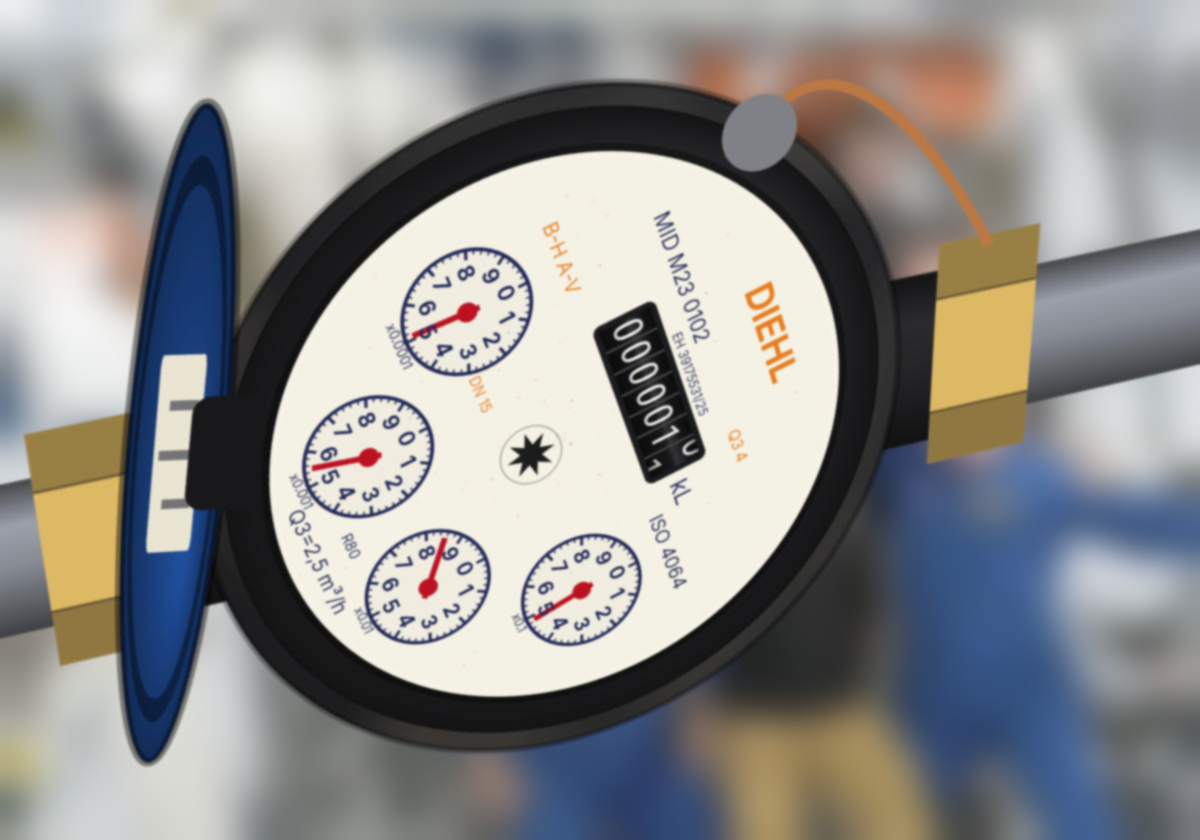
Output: 10.4855 kL
